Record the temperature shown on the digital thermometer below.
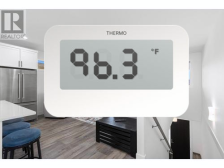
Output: 96.3 °F
